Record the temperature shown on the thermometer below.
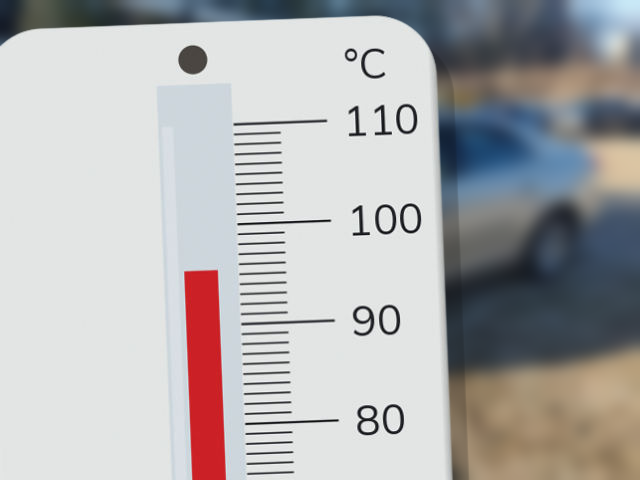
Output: 95.5 °C
